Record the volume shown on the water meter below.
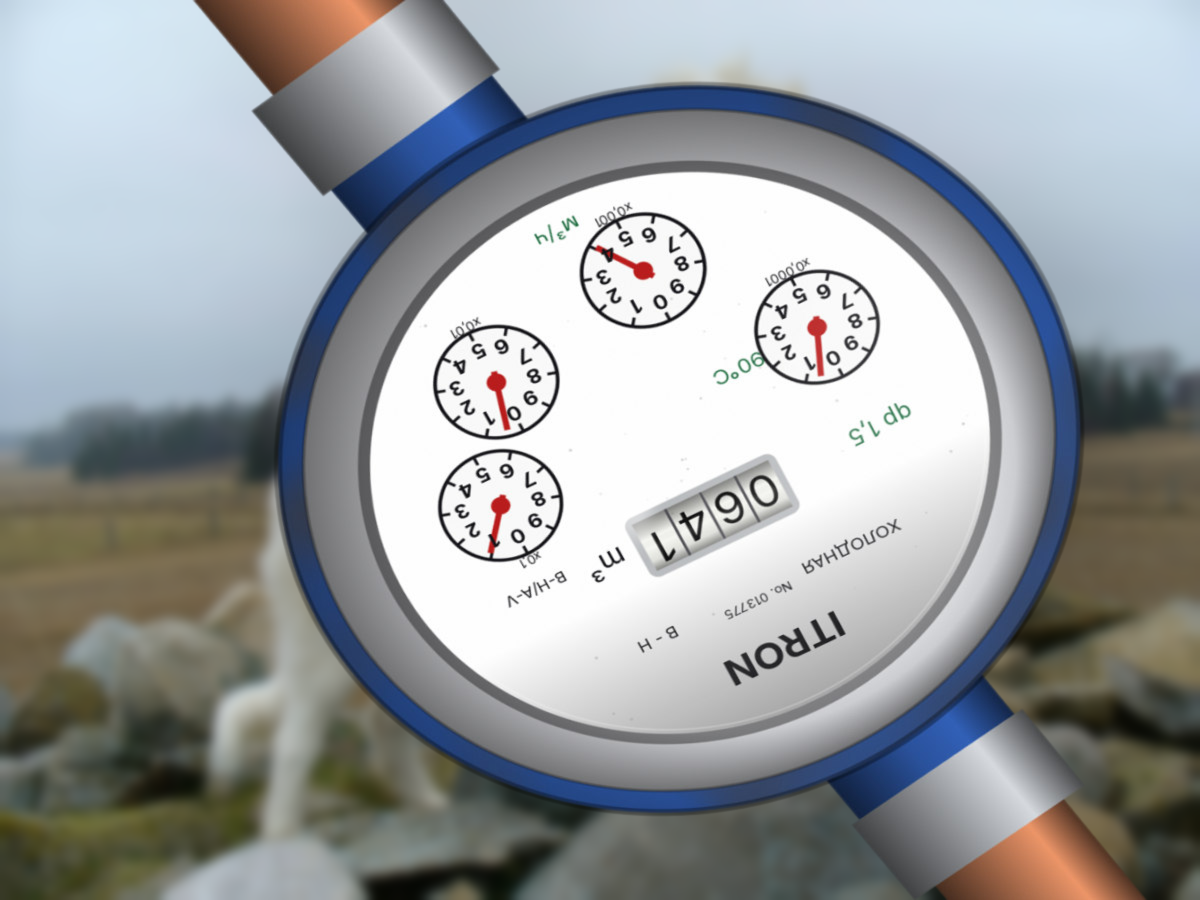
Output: 641.1040 m³
